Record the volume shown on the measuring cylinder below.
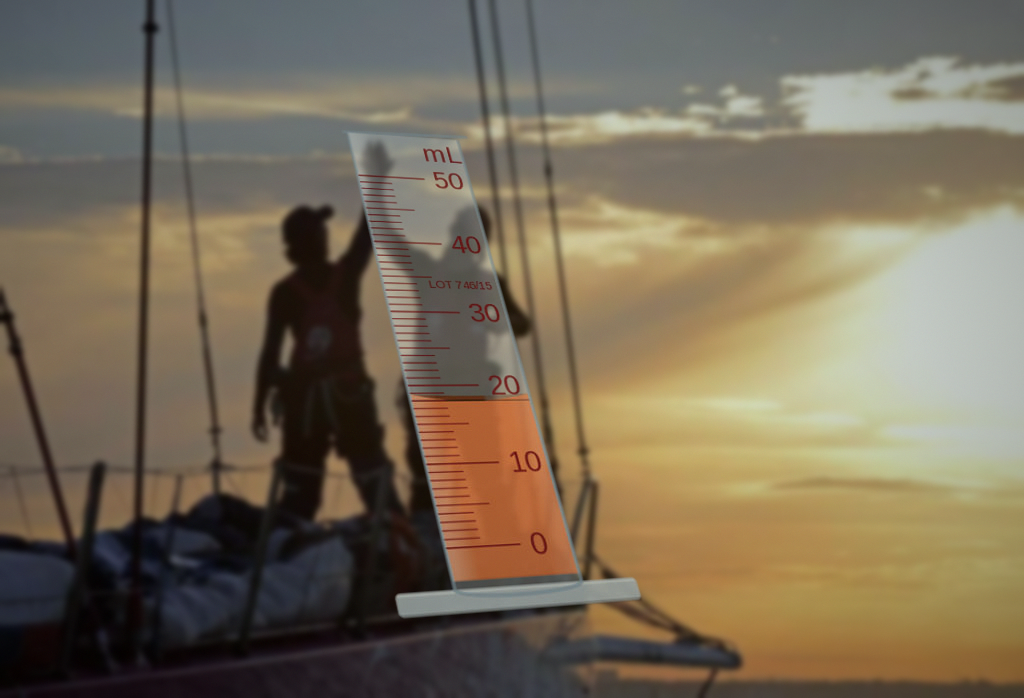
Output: 18 mL
